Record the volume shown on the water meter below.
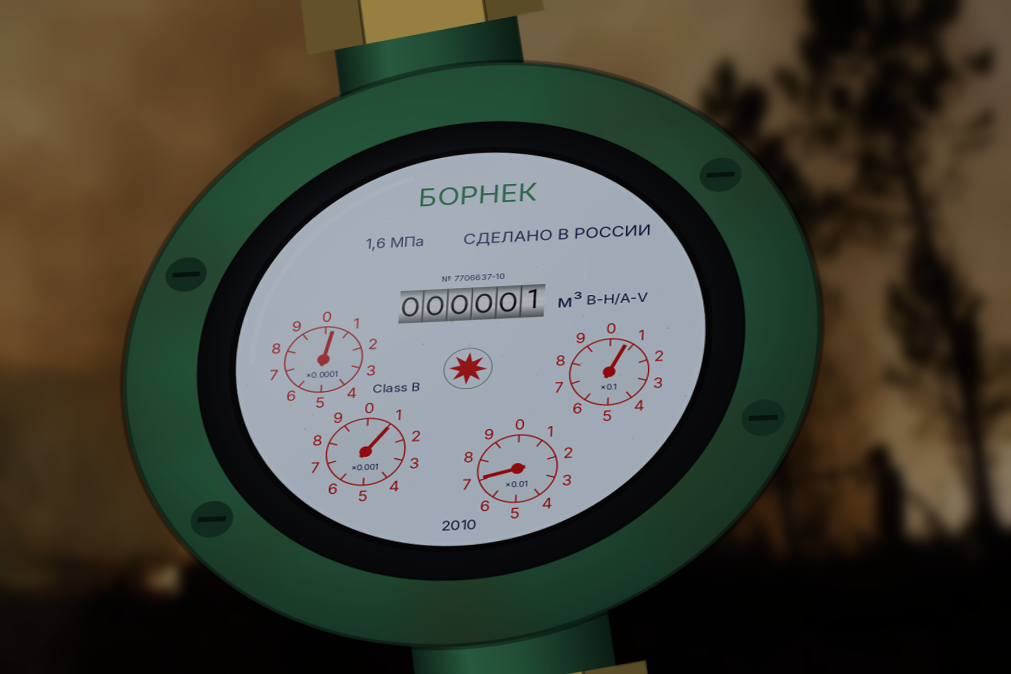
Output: 1.0710 m³
